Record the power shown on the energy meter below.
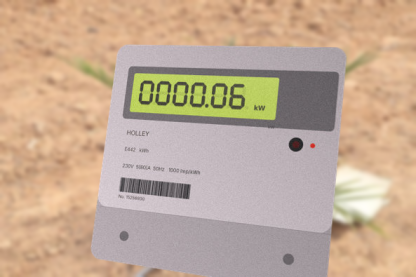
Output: 0.06 kW
